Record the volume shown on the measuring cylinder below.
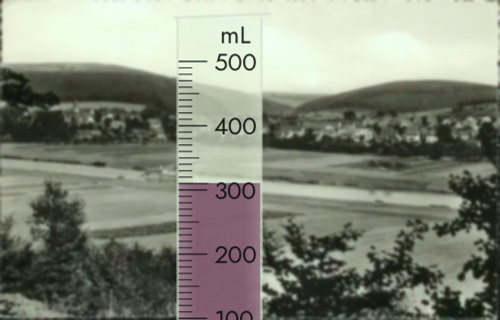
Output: 310 mL
